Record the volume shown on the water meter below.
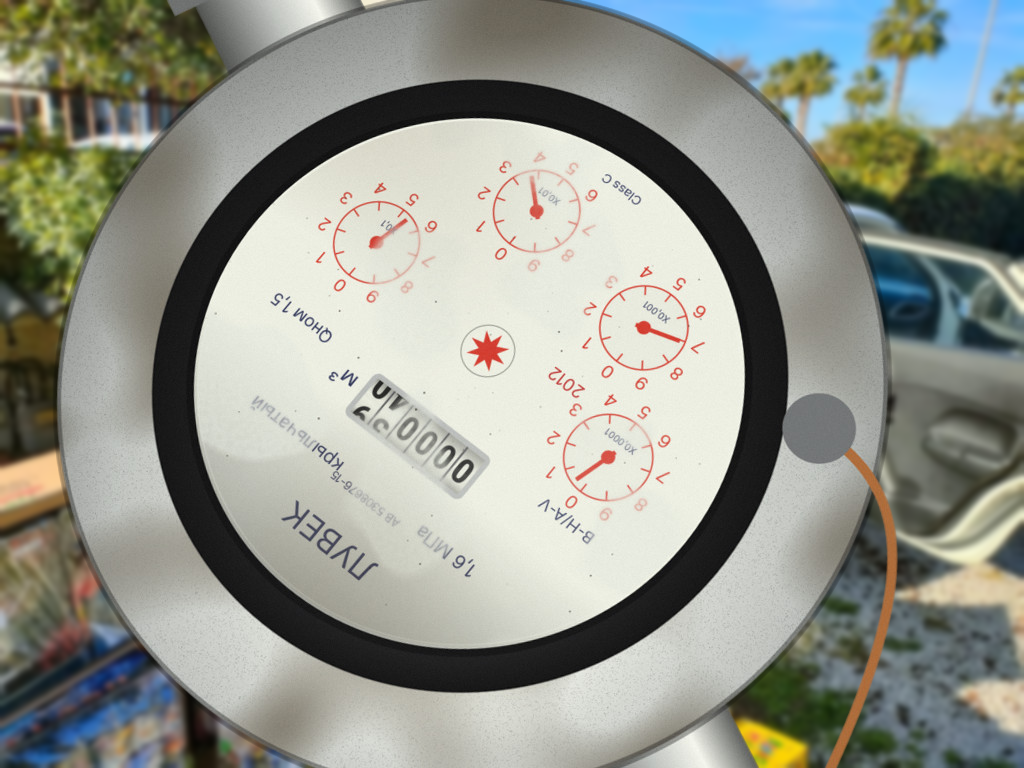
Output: 39.5370 m³
